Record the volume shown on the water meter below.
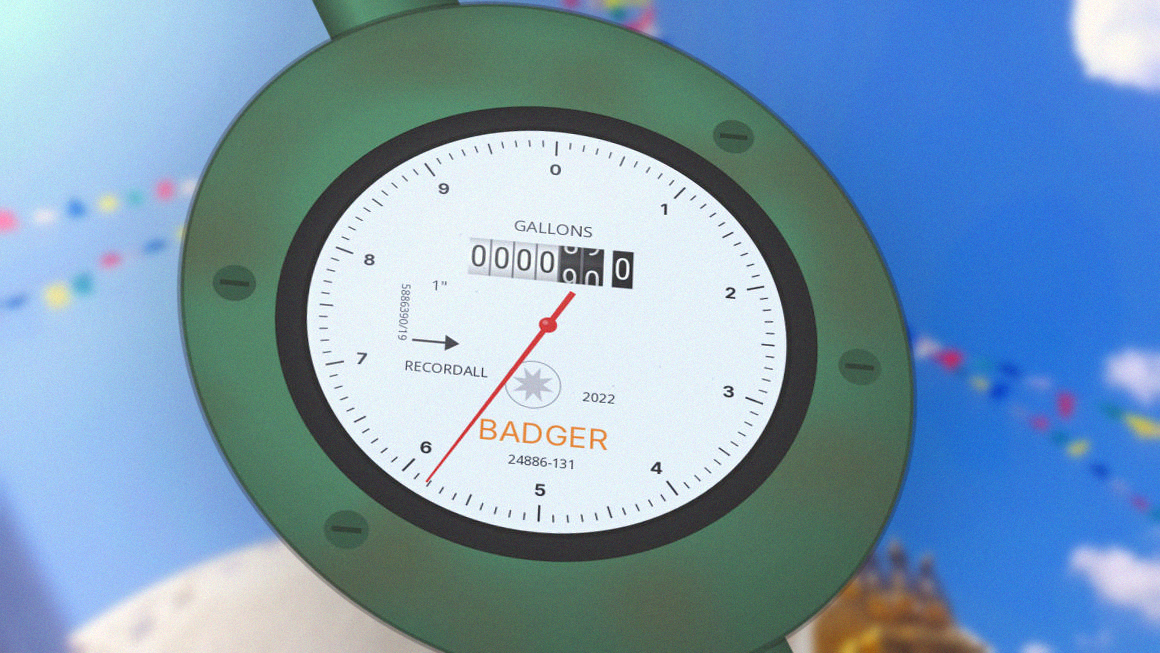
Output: 895.8 gal
